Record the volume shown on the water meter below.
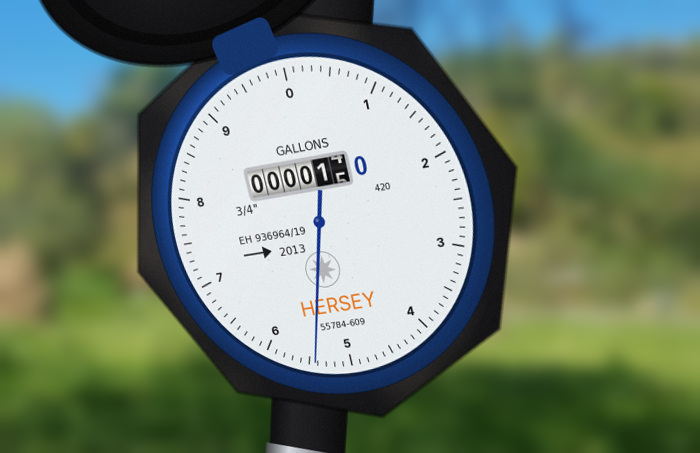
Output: 145.4 gal
